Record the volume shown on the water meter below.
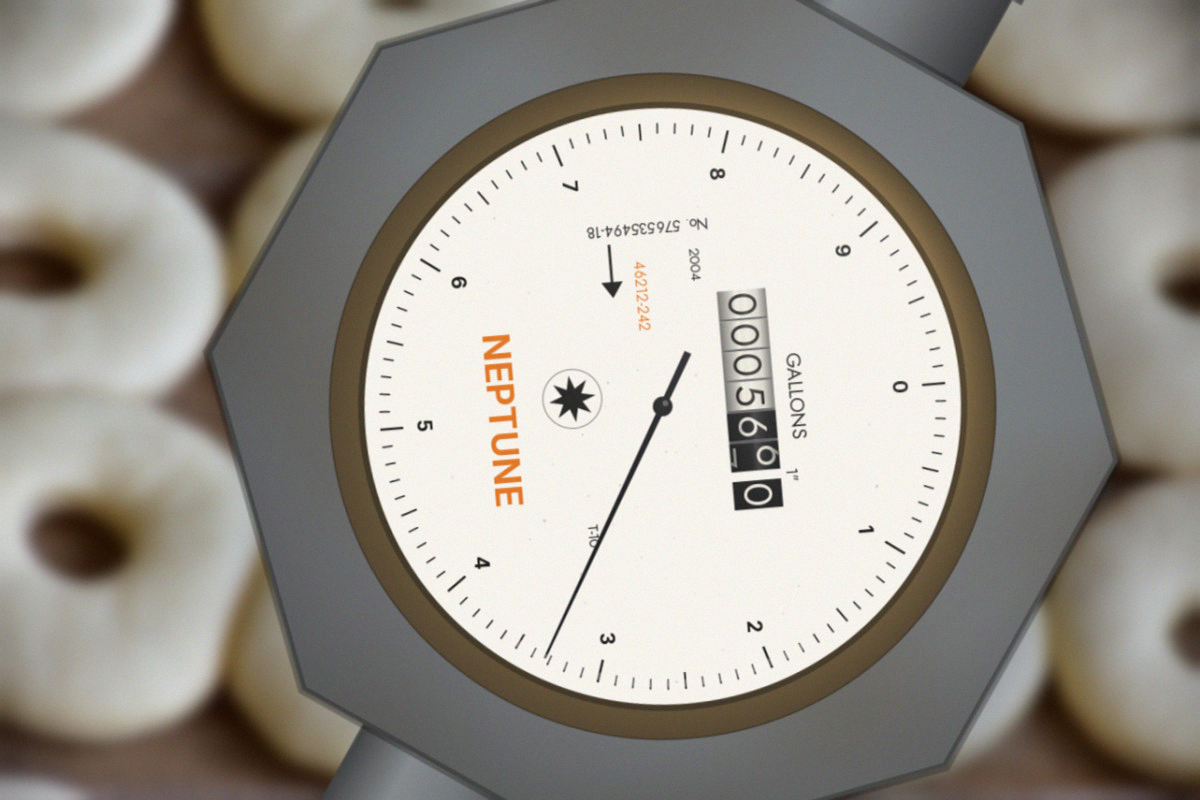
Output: 5663.3 gal
